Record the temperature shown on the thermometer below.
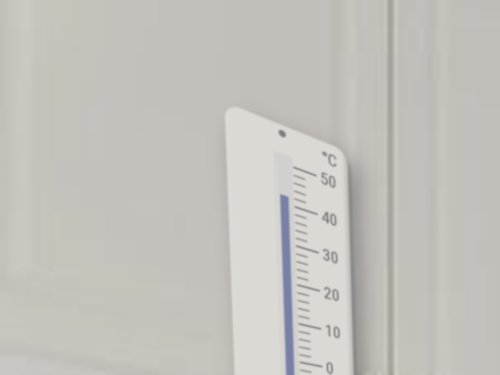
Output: 42 °C
